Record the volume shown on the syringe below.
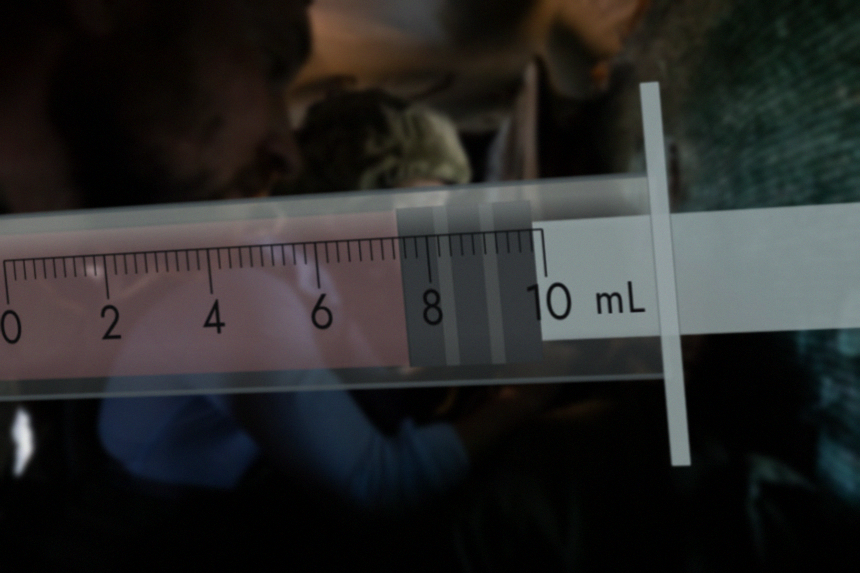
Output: 7.5 mL
